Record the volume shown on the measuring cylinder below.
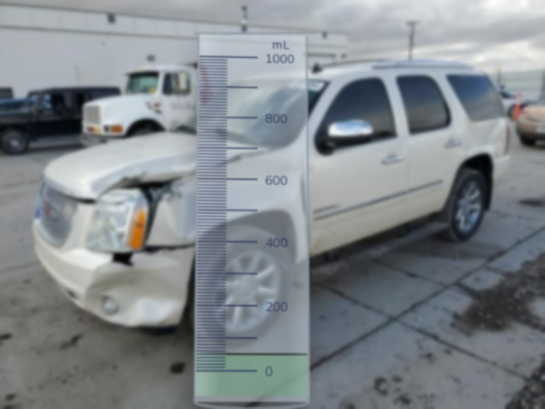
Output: 50 mL
